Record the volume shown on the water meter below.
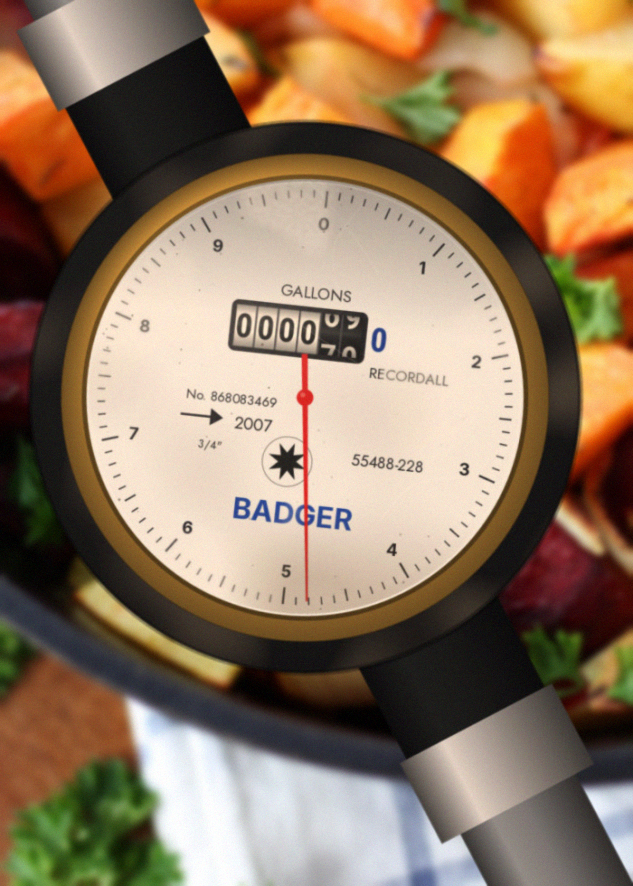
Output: 694.8 gal
